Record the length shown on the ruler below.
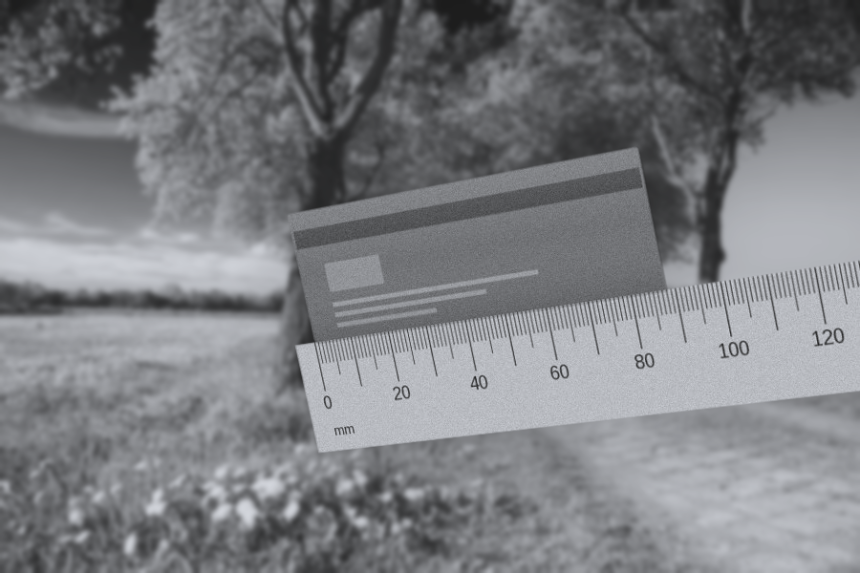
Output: 88 mm
